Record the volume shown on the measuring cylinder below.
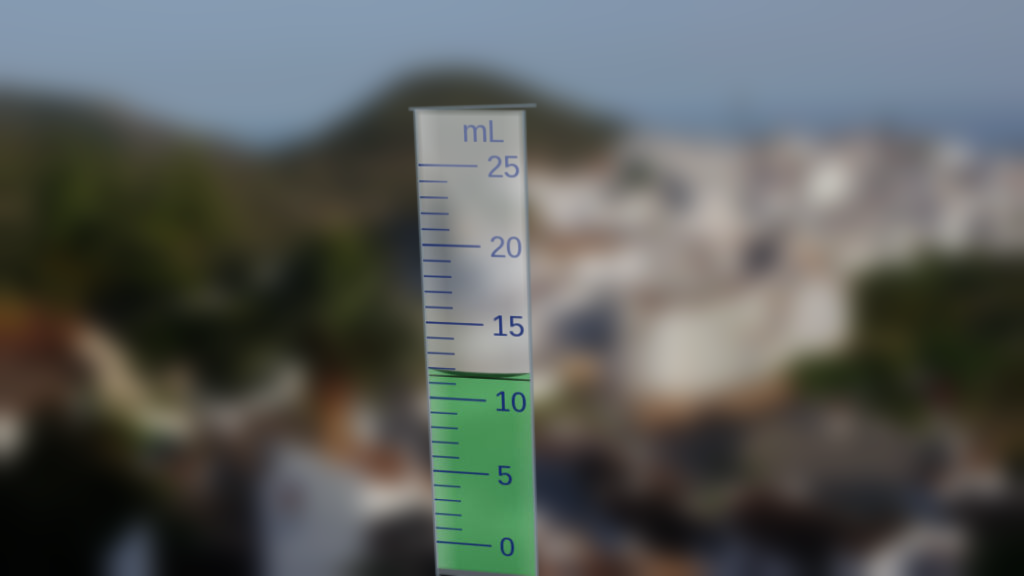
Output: 11.5 mL
